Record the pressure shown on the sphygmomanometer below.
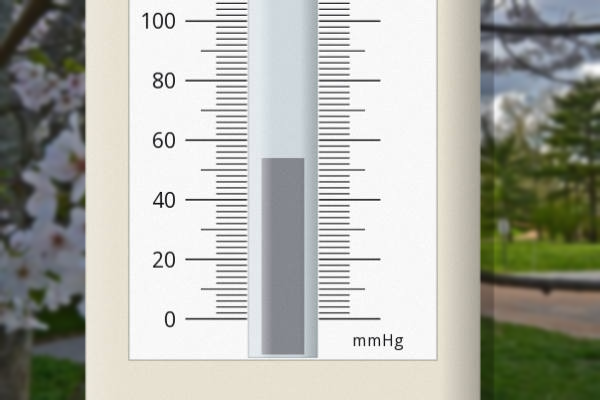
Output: 54 mmHg
